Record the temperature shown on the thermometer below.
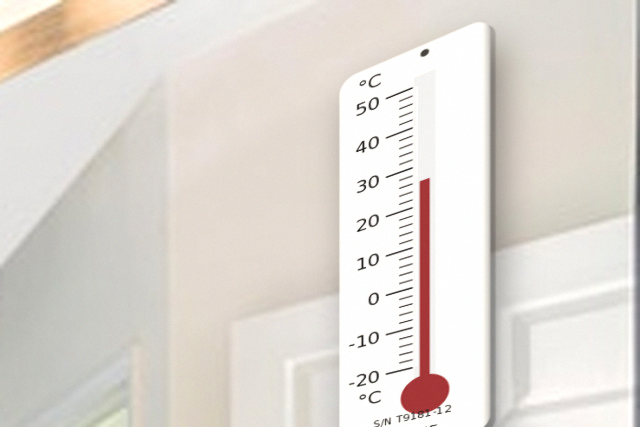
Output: 26 °C
